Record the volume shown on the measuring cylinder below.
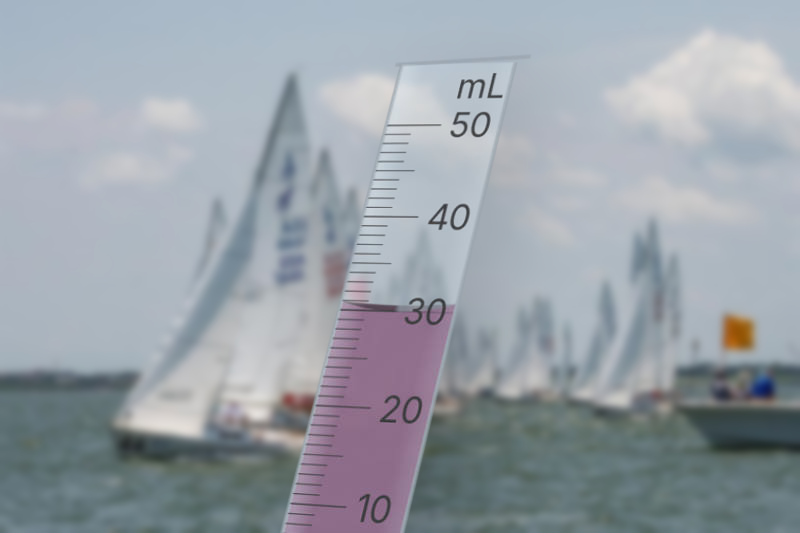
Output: 30 mL
